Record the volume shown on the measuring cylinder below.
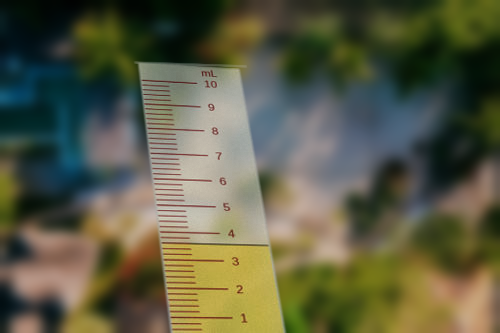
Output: 3.6 mL
